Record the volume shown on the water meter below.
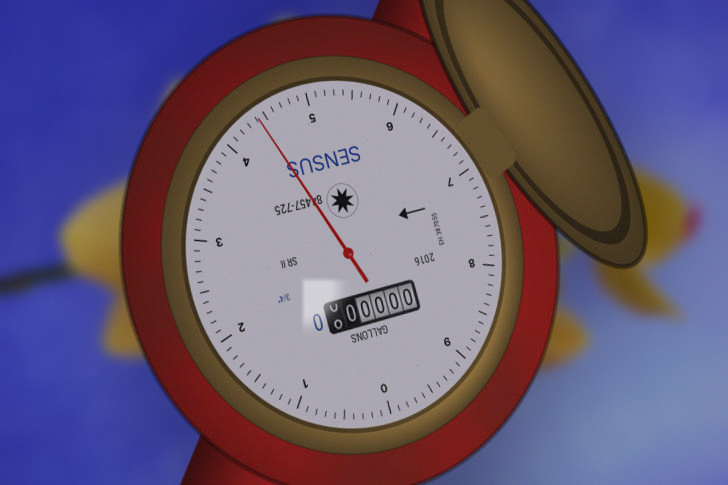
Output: 84.4 gal
